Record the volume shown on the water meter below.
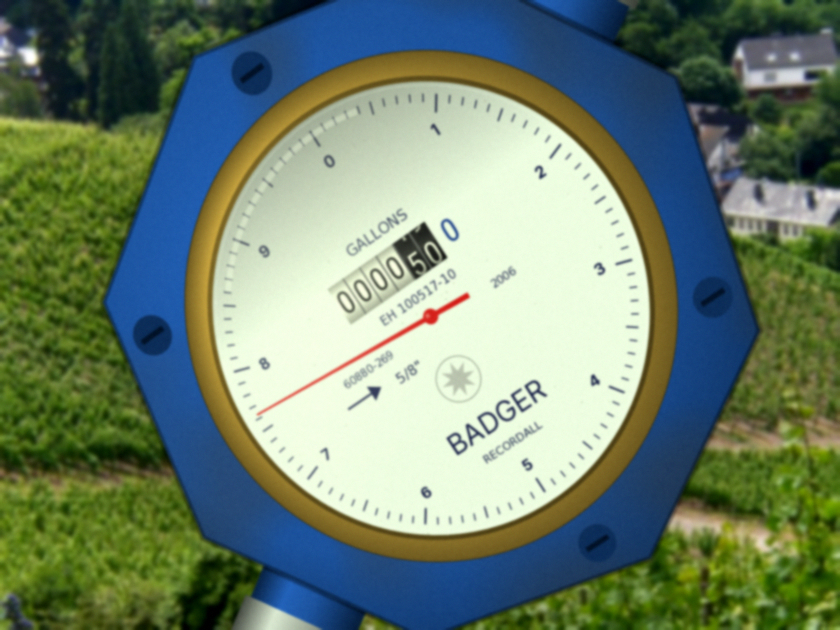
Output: 497.6 gal
